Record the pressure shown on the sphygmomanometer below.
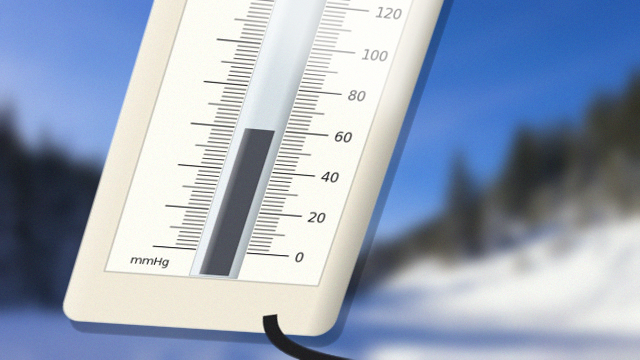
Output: 60 mmHg
